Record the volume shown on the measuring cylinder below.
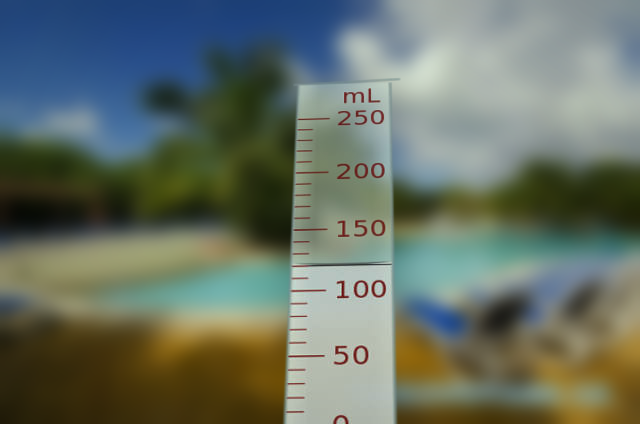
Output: 120 mL
